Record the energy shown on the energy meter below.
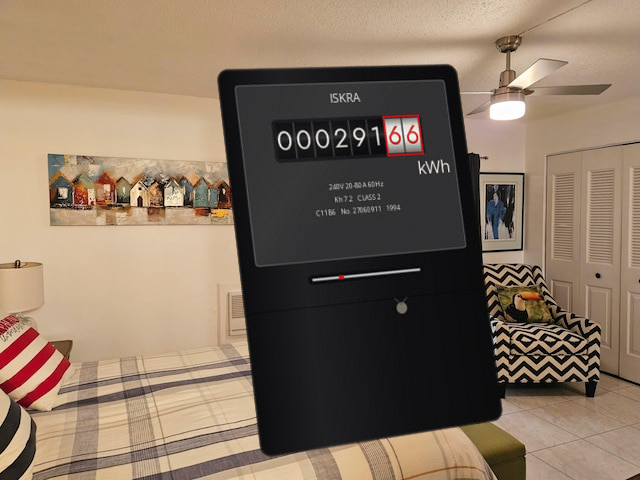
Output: 291.66 kWh
